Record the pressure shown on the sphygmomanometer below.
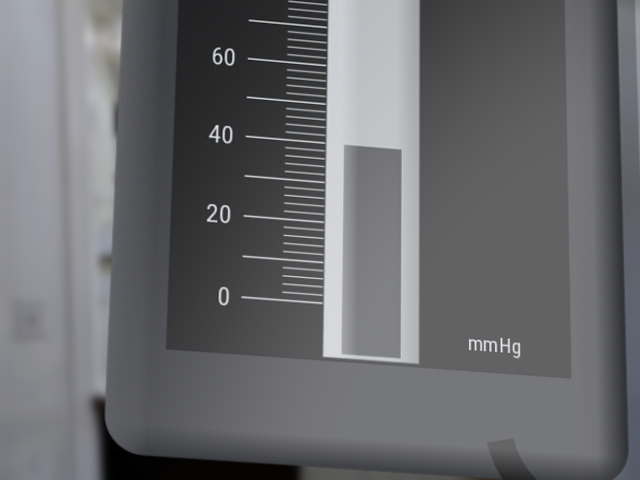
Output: 40 mmHg
